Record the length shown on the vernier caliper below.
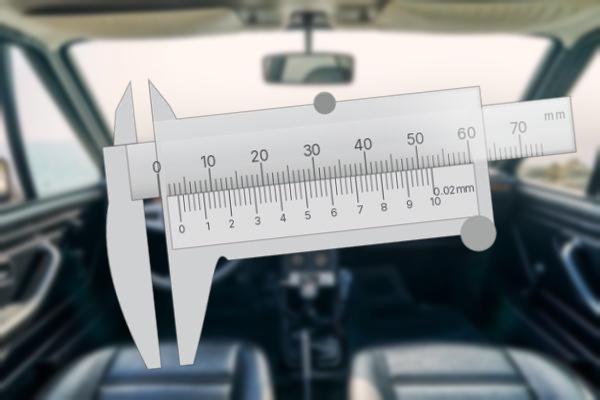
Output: 3.5 mm
